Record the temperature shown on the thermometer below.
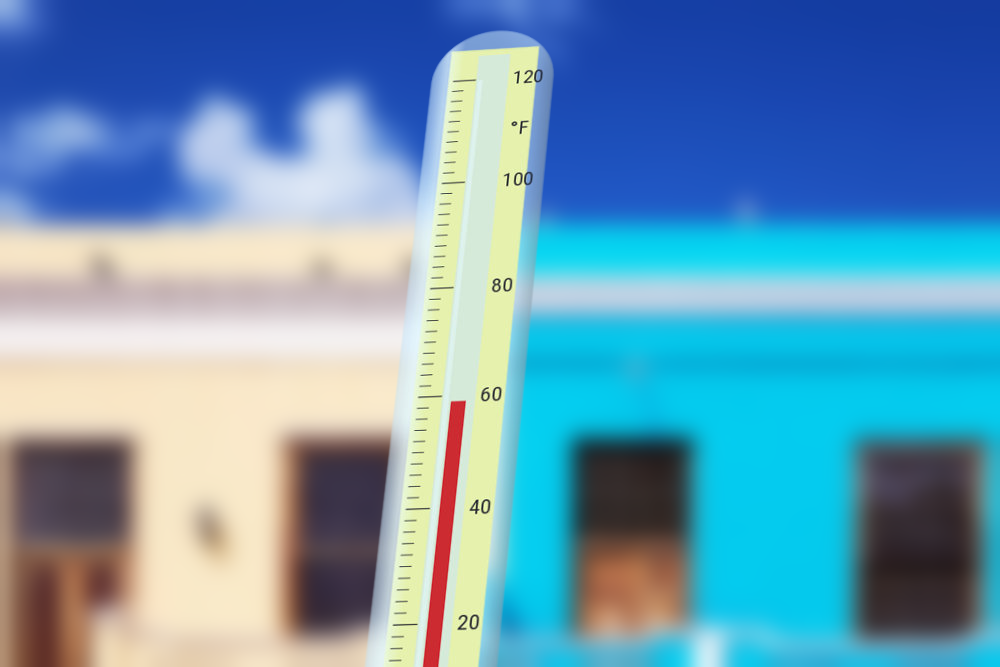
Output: 59 °F
